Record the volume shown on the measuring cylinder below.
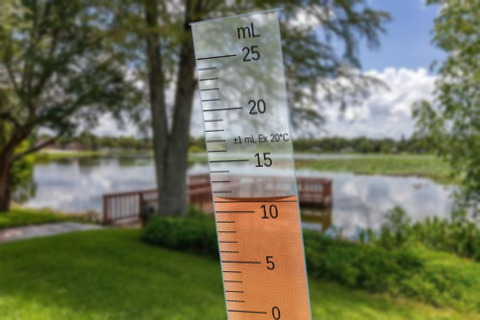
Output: 11 mL
